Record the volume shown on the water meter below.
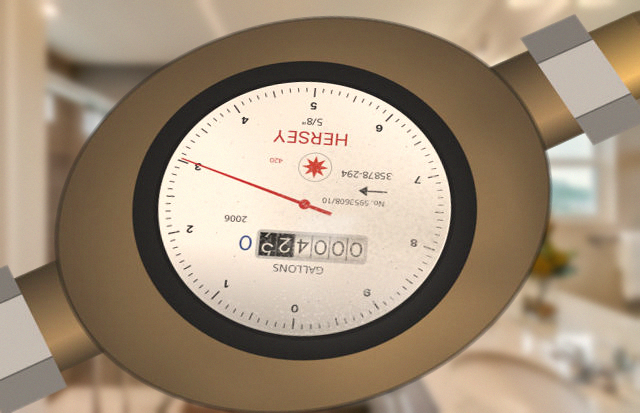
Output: 4253.0 gal
